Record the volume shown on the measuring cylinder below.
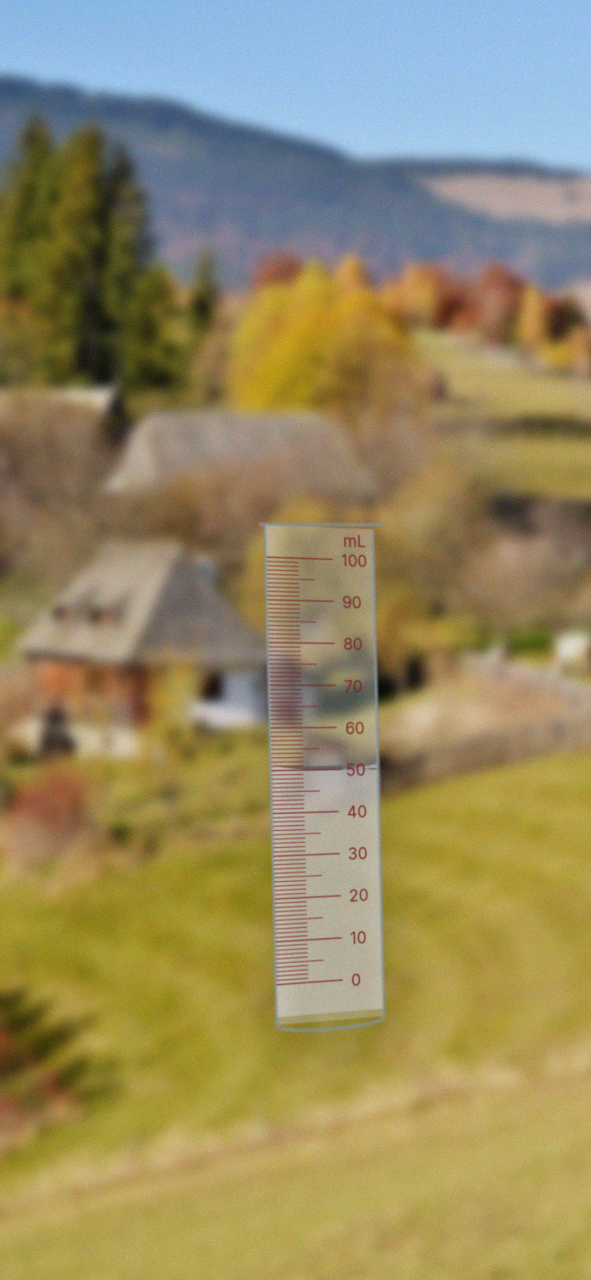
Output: 50 mL
